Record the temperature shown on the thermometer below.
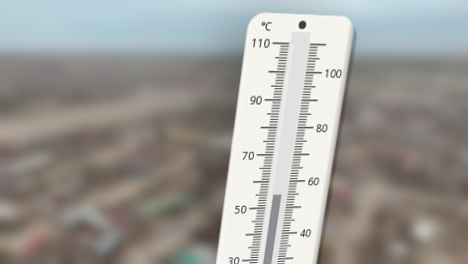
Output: 55 °C
